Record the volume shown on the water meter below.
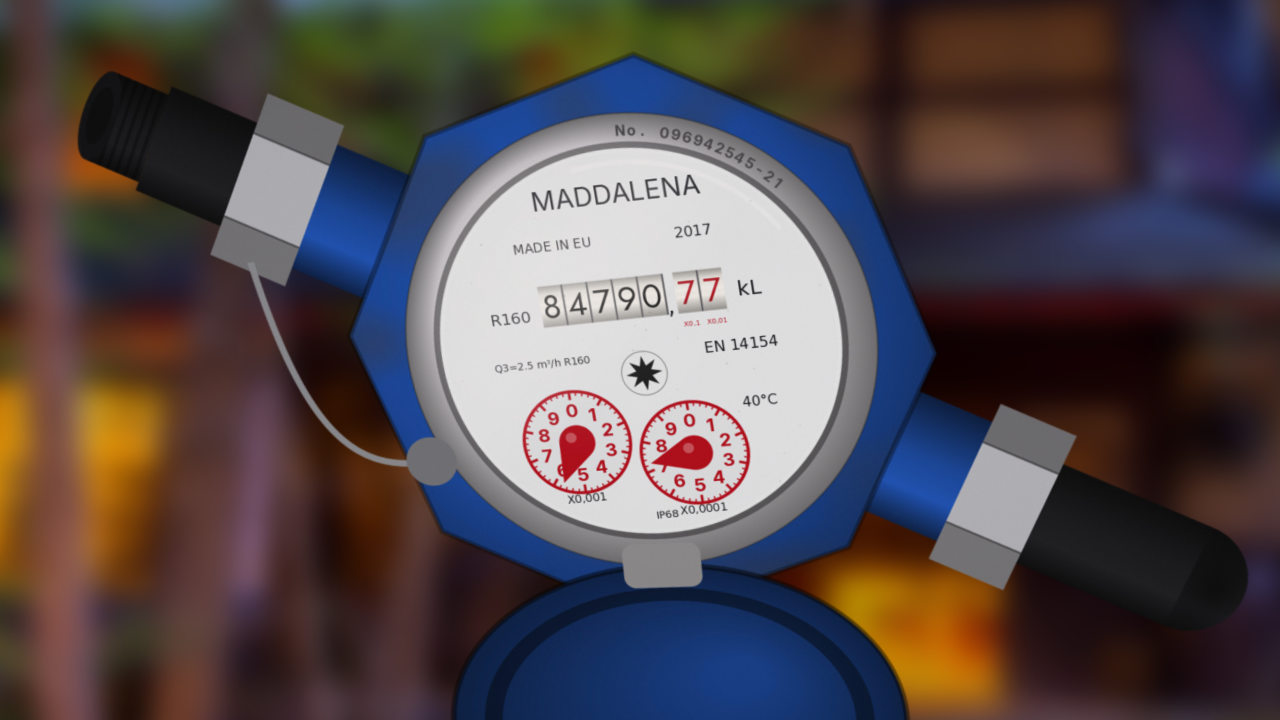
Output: 84790.7757 kL
